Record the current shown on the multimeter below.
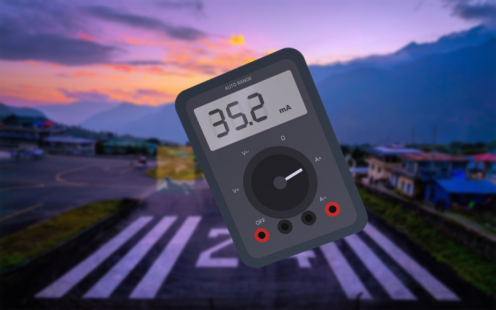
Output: 35.2 mA
